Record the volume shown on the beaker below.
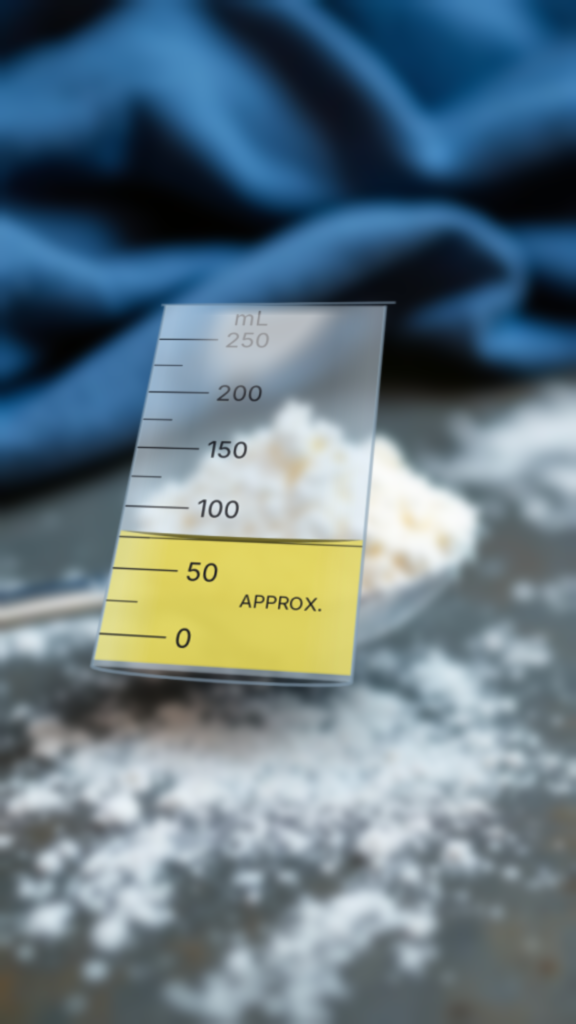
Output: 75 mL
